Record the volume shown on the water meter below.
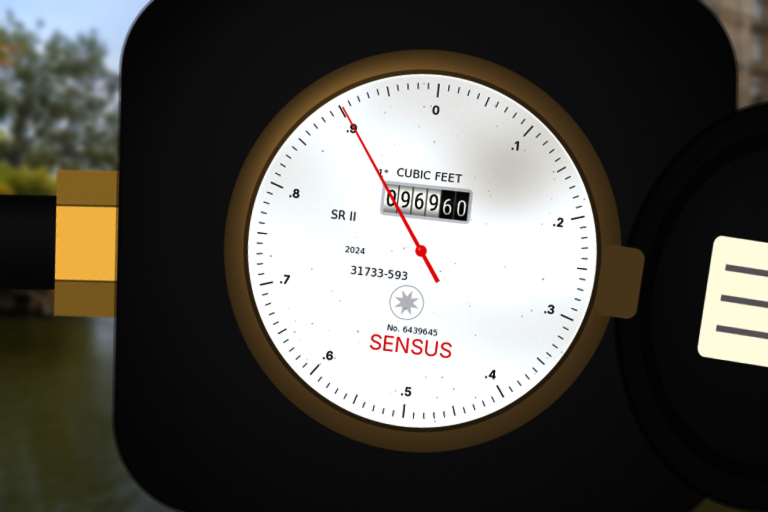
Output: 96959.90 ft³
